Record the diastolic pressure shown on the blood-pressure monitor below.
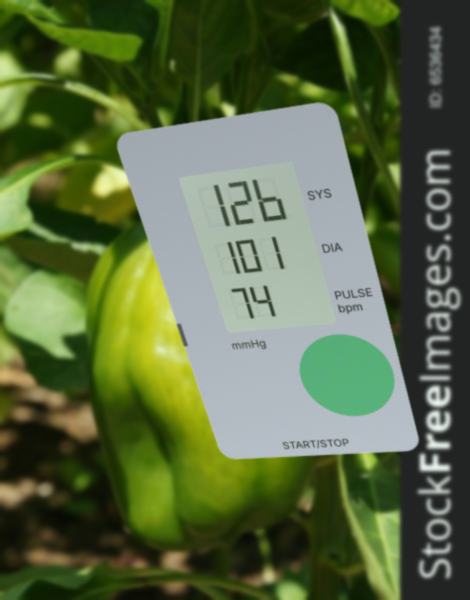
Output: 101 mmHg
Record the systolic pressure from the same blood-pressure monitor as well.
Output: 126 mmHg
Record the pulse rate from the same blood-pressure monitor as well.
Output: 74 bpm
